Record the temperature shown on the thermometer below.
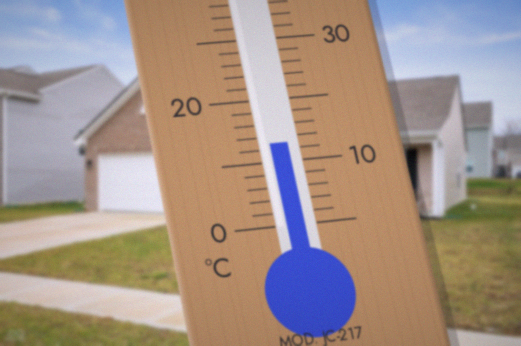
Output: 13 °C
